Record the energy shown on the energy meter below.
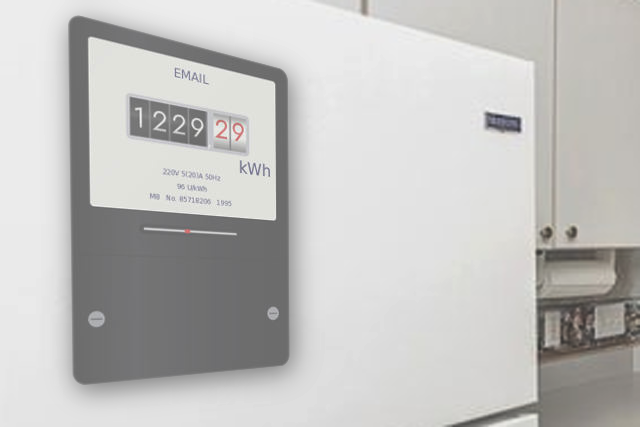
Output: 1229.29 kWh
